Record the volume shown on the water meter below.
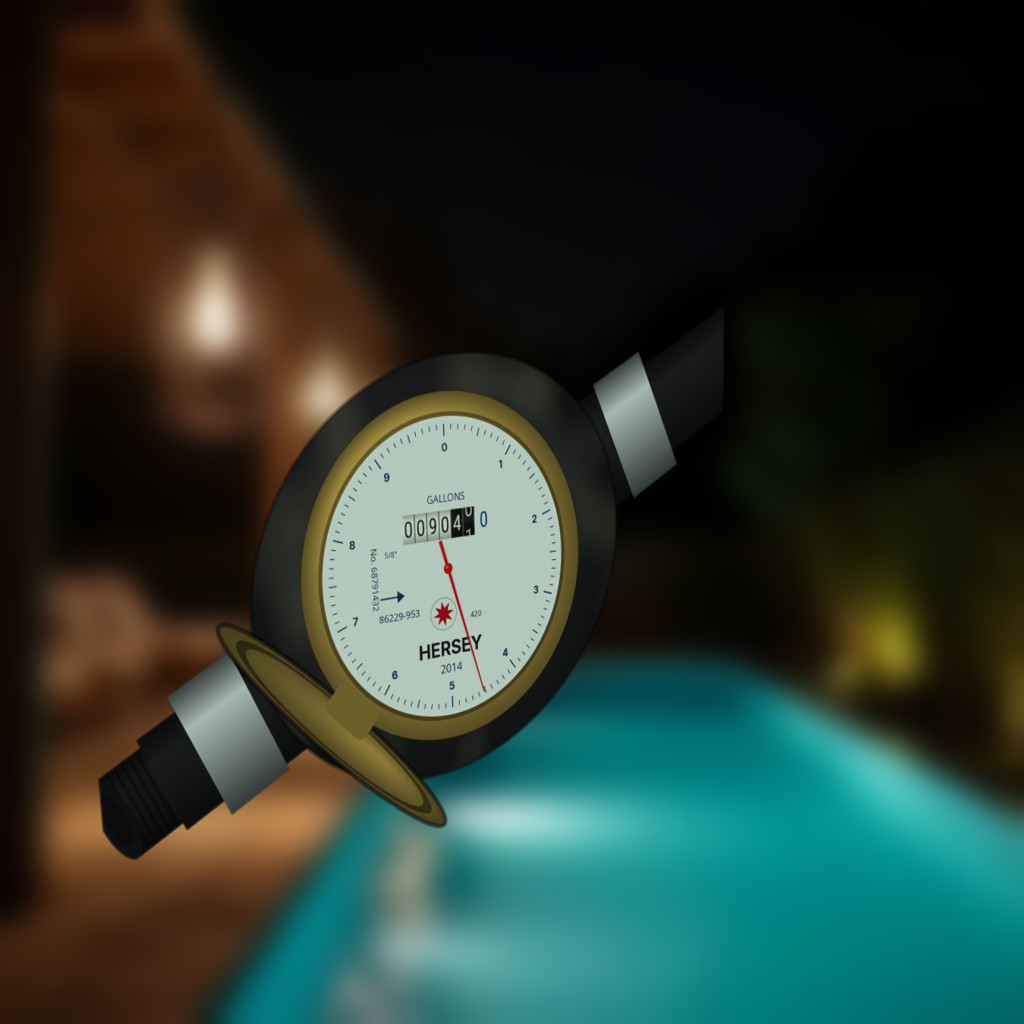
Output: 90404.5 gal
